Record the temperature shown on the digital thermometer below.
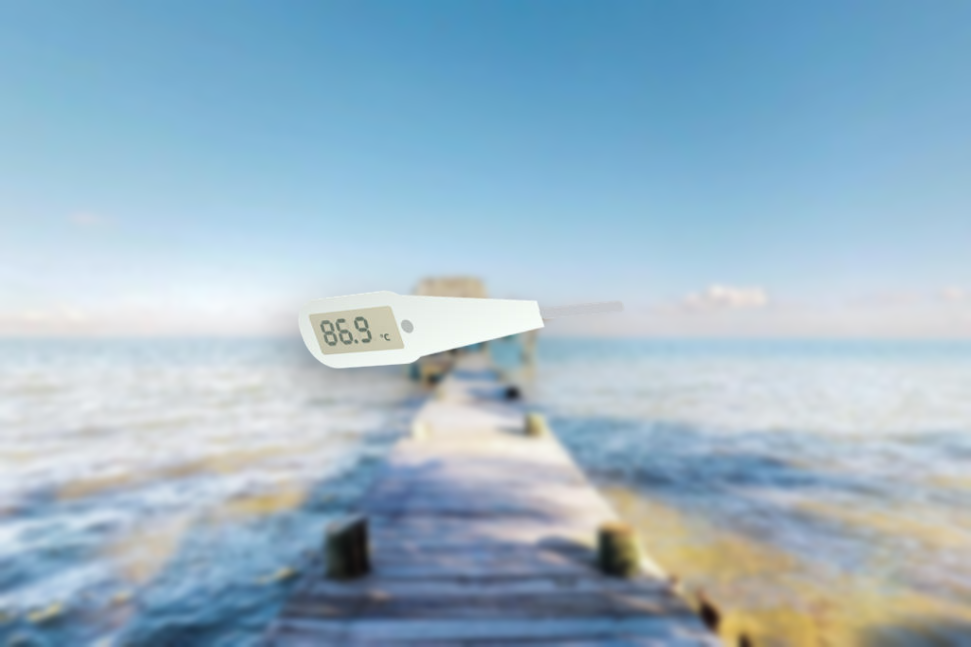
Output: 86.9 °C
